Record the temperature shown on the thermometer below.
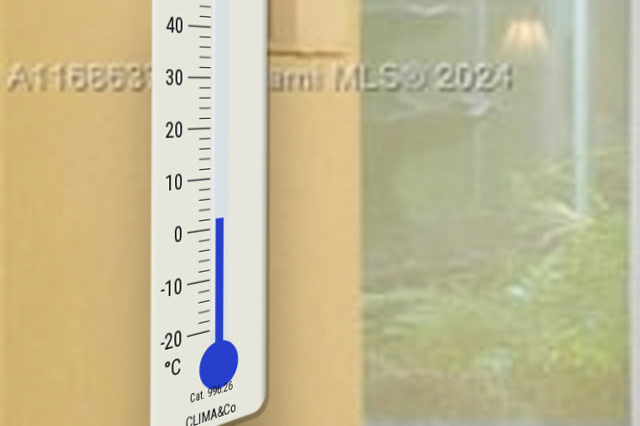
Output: 2 °C
